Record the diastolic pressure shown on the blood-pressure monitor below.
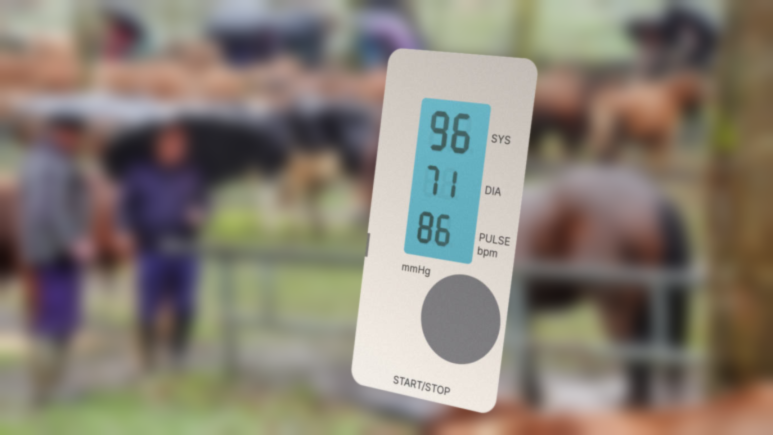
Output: 71 mmHg
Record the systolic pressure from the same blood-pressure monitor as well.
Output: 96 mmHg
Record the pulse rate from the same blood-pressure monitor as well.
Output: 86 bpm
